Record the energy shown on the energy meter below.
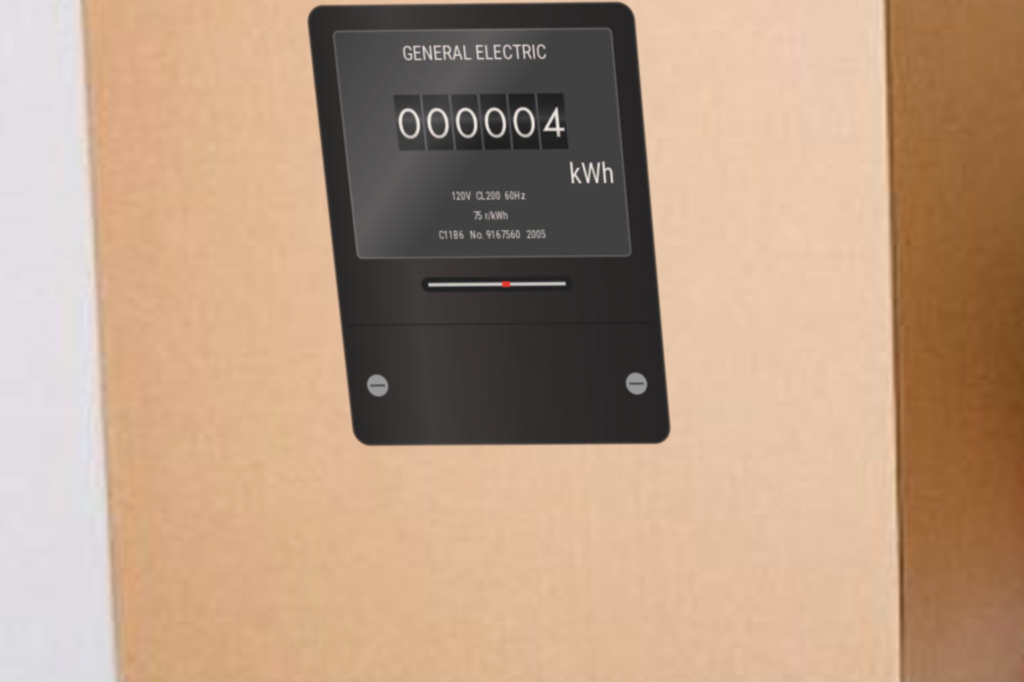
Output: 4 kWh
